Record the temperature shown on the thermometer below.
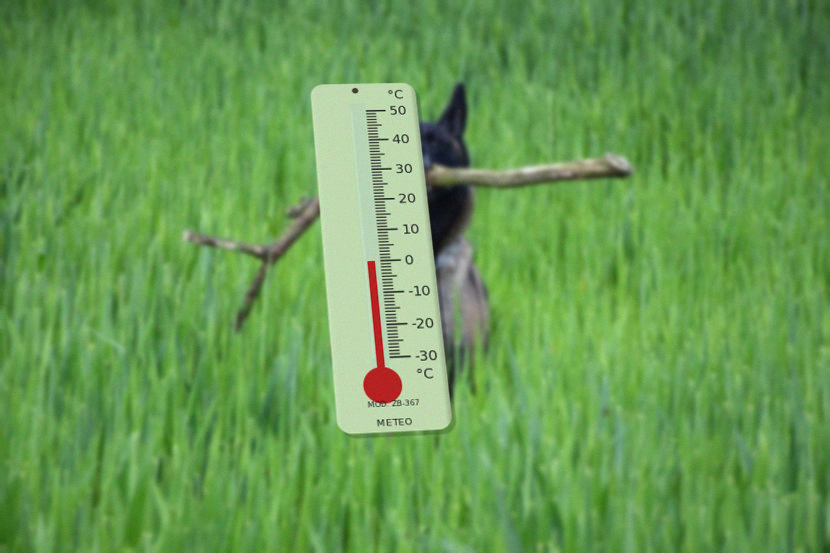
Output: 0 °C
